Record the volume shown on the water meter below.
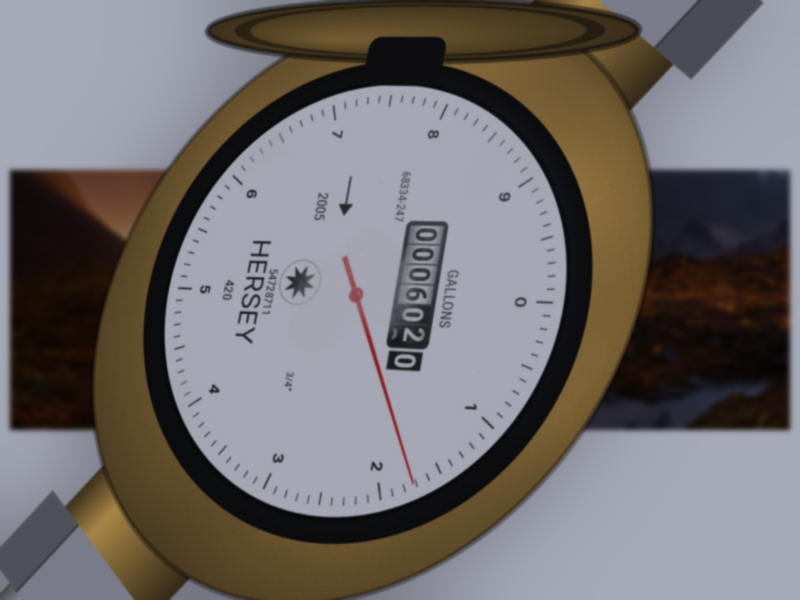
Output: 6021.7 gal
